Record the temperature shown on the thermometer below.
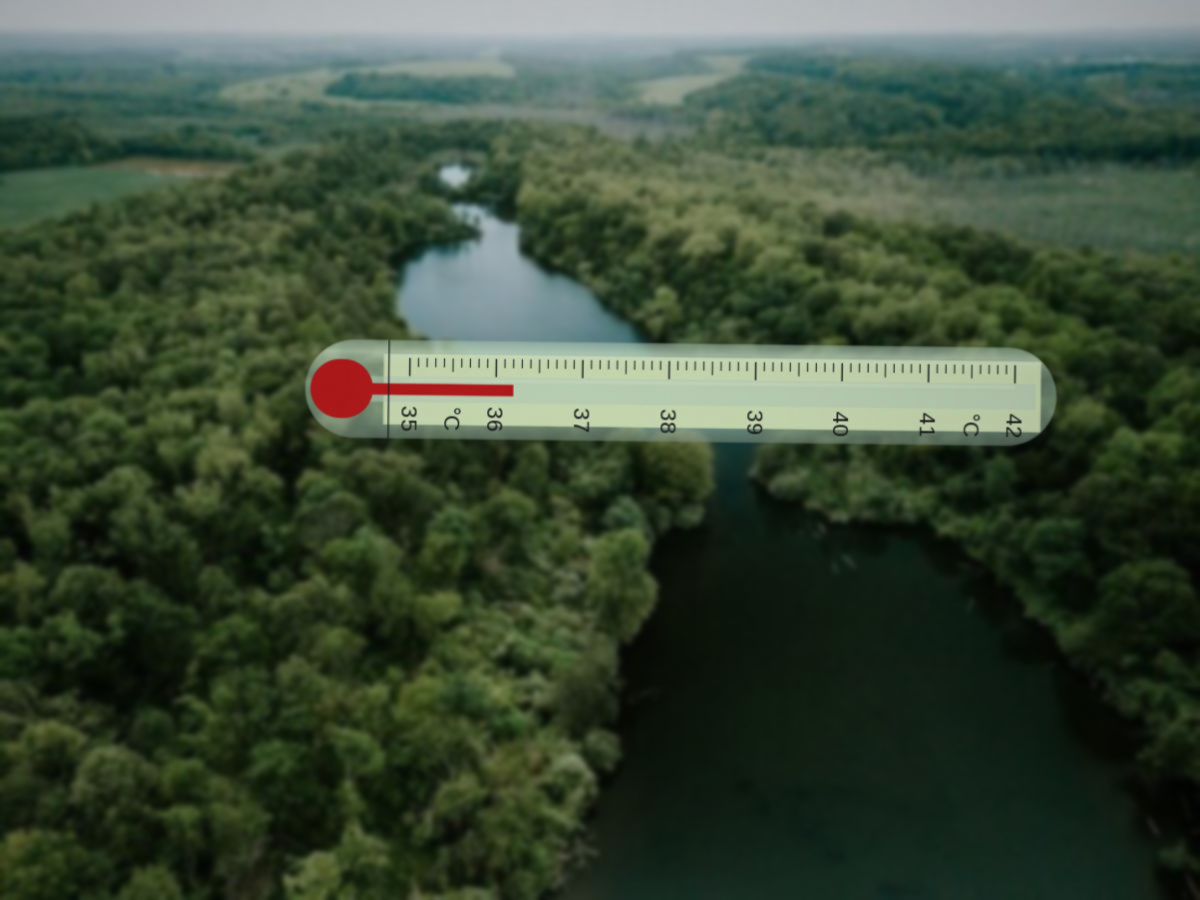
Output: 36.2 °C
